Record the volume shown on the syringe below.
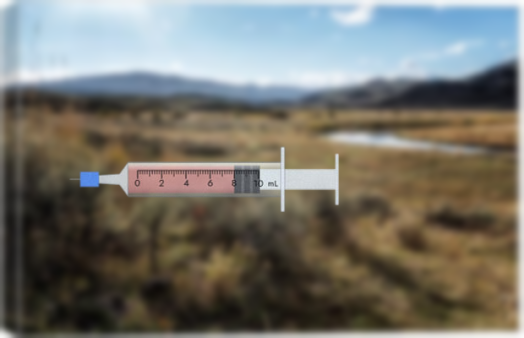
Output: 8 mL
